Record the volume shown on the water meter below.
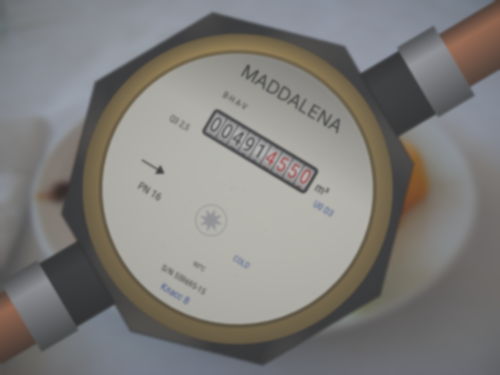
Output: 491.4550 m³
